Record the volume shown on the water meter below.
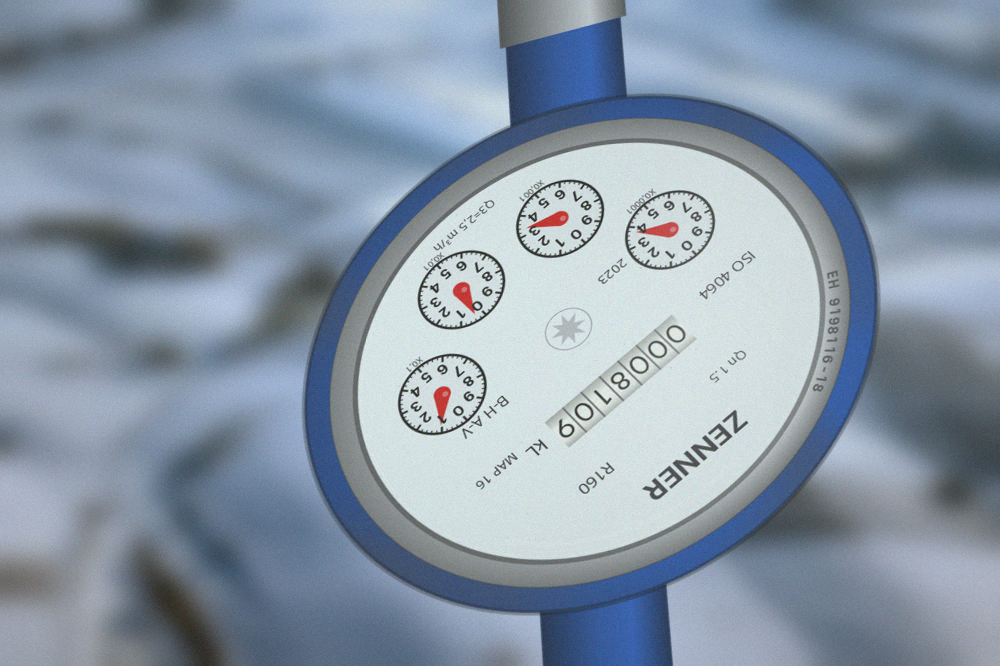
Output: 8109.1033 kL
